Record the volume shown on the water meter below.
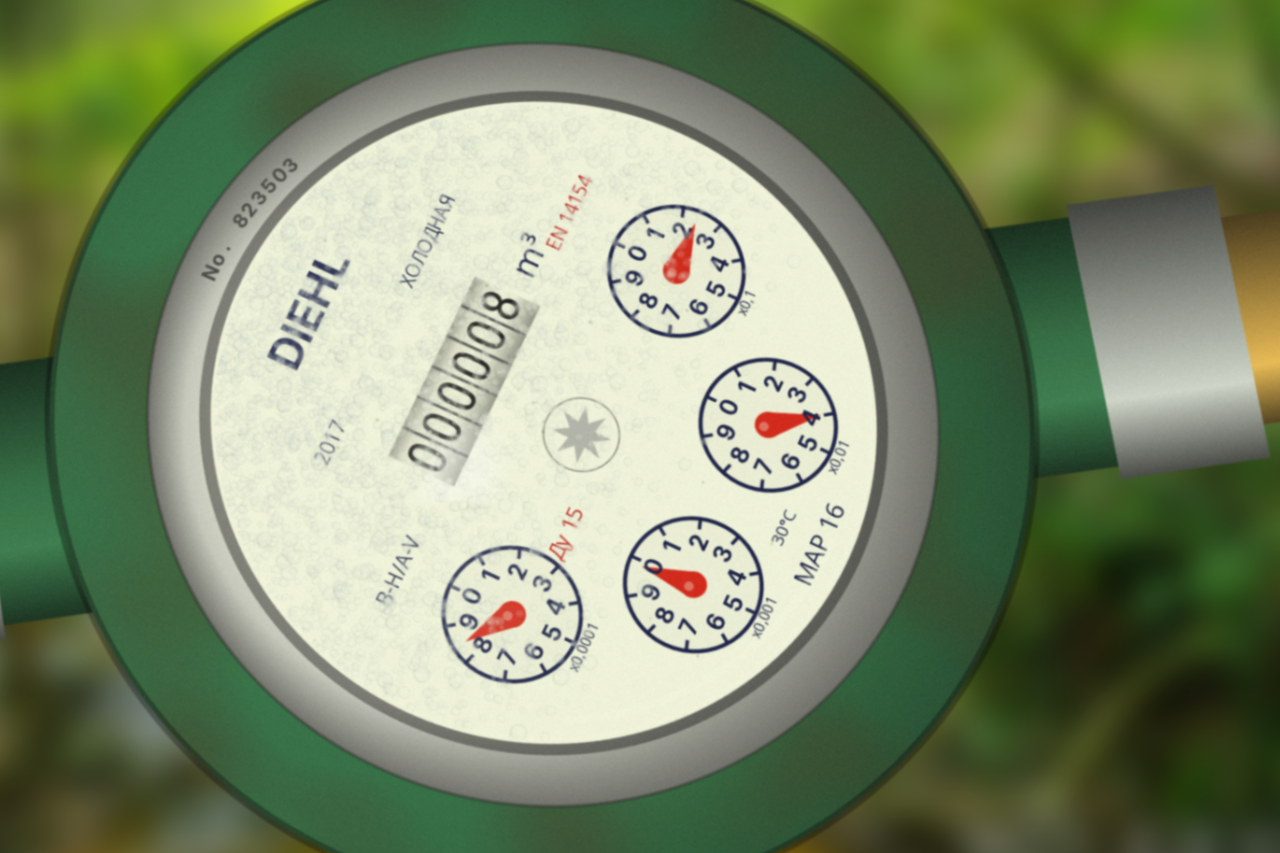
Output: 8.2398 m³
